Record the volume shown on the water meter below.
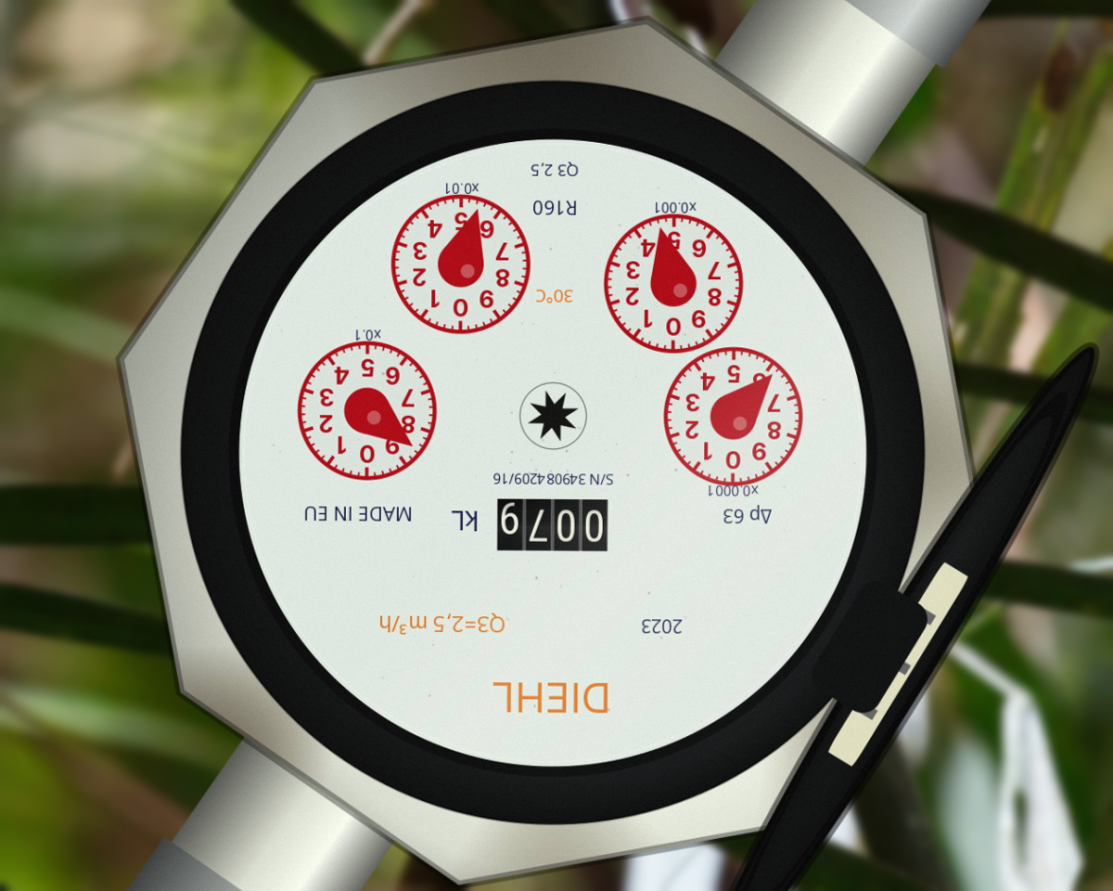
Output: 78.8546 kL
